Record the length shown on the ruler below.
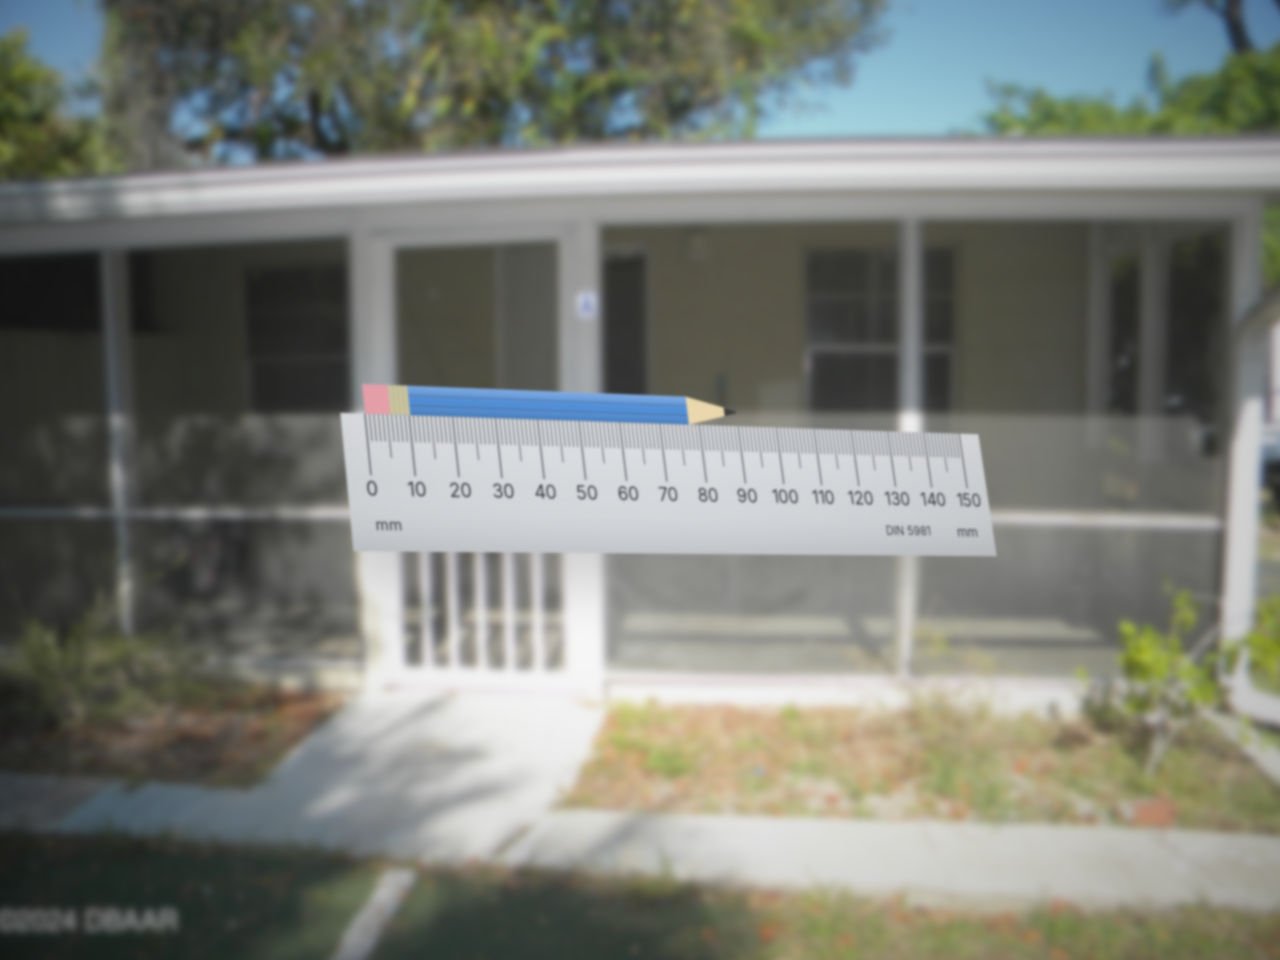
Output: 90 mm
